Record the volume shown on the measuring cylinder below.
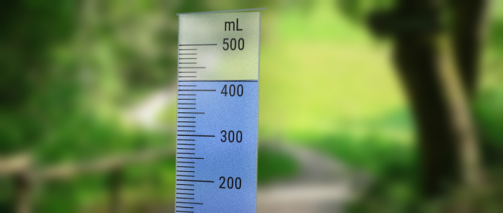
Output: 420 mL
